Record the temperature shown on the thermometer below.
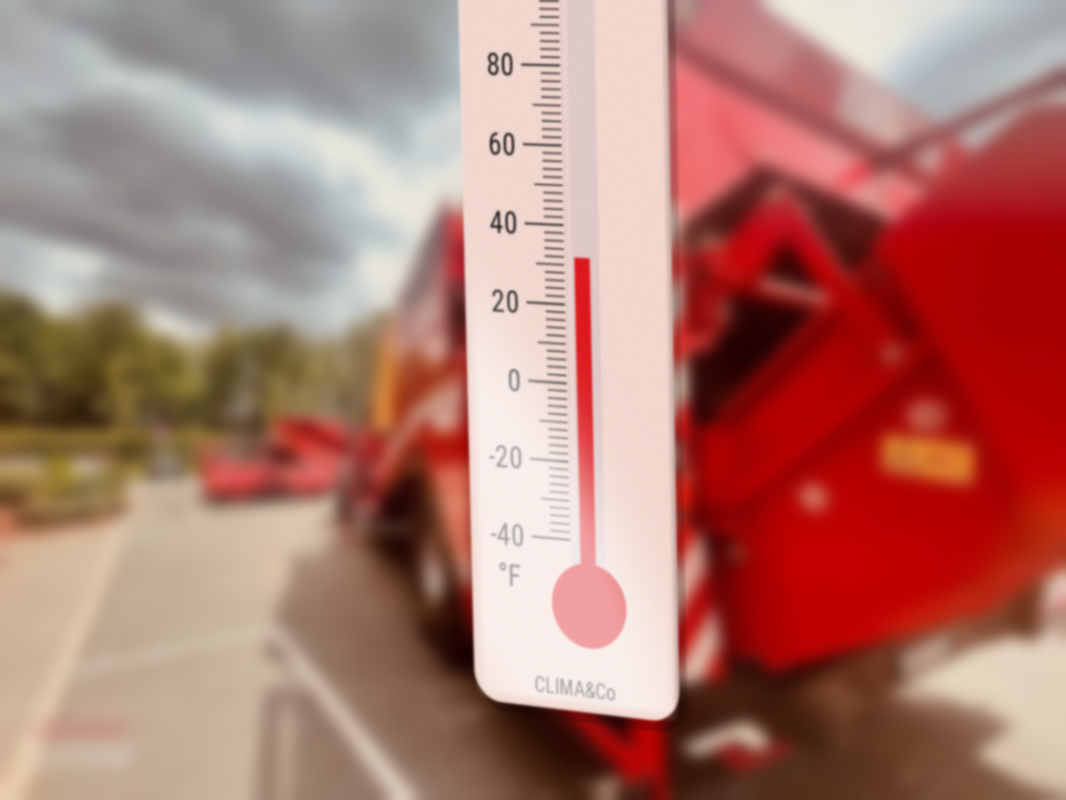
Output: 32 °F
